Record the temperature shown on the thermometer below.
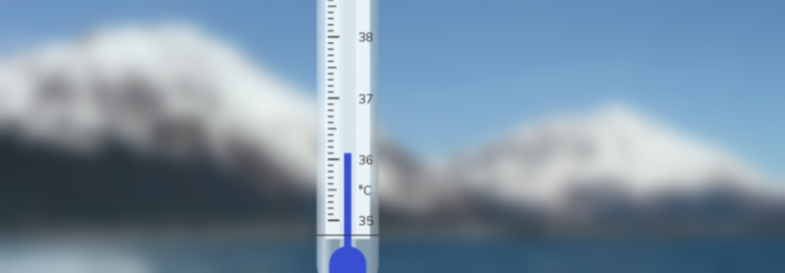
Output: 36.1 °C
